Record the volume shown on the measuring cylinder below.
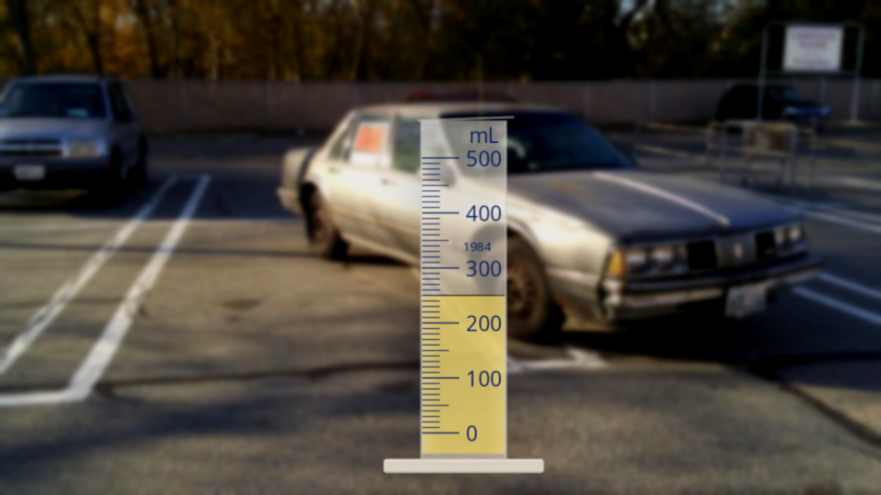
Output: 250 mL
